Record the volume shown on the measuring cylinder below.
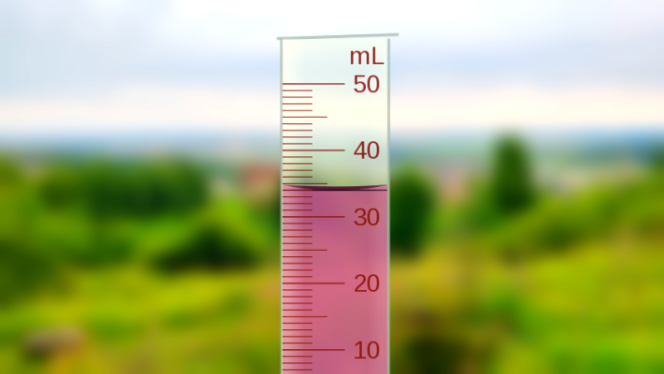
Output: 34 mL
